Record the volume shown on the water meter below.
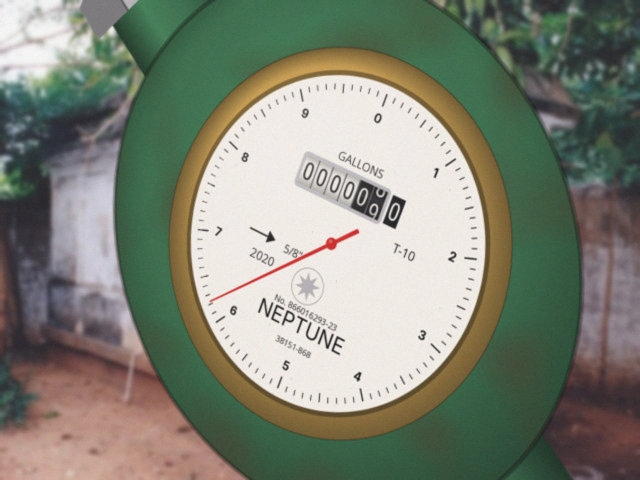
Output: 86.2 gal
